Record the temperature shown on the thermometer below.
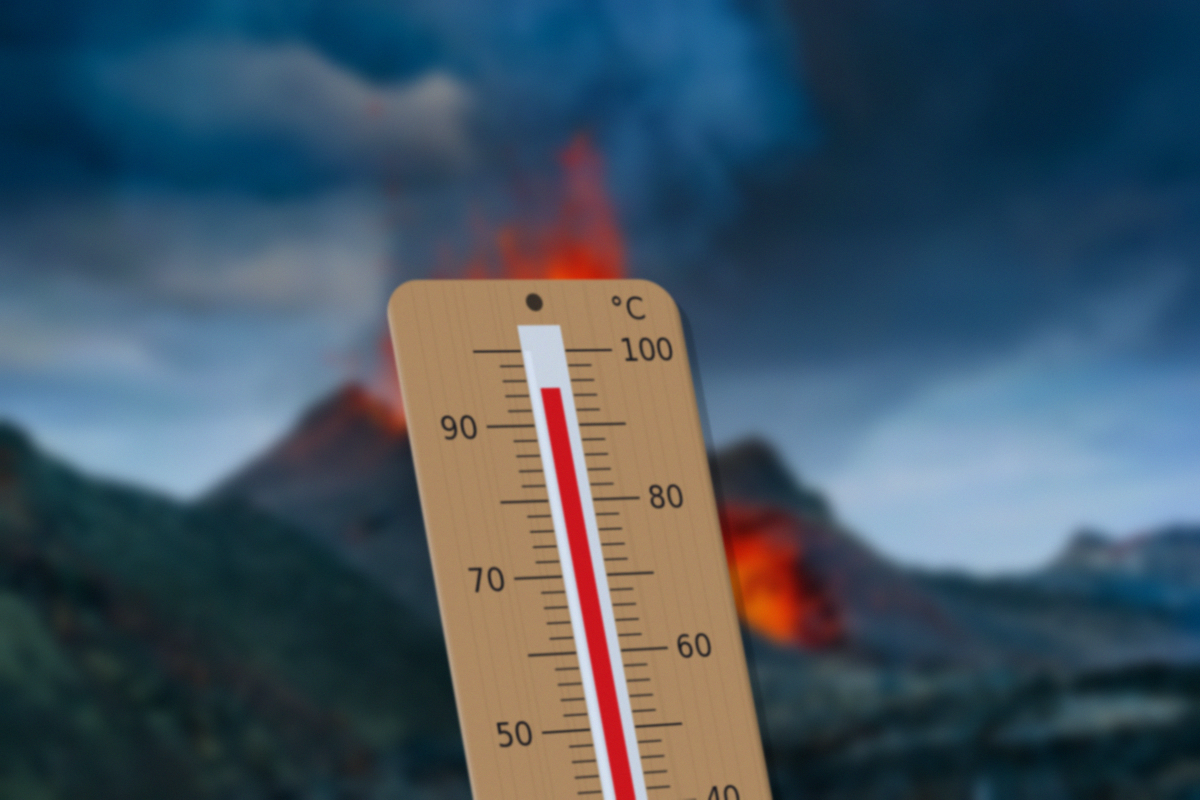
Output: 95 °C
